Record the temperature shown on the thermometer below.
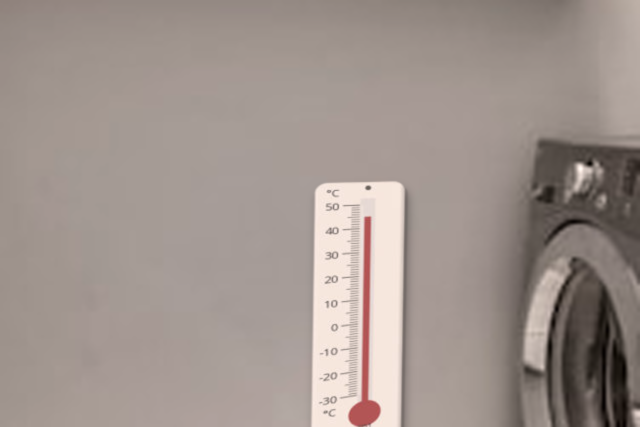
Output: 45 °C
